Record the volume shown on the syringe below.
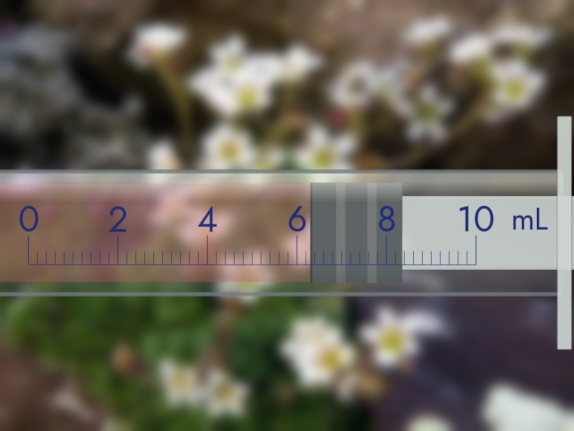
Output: 6.3 mL
